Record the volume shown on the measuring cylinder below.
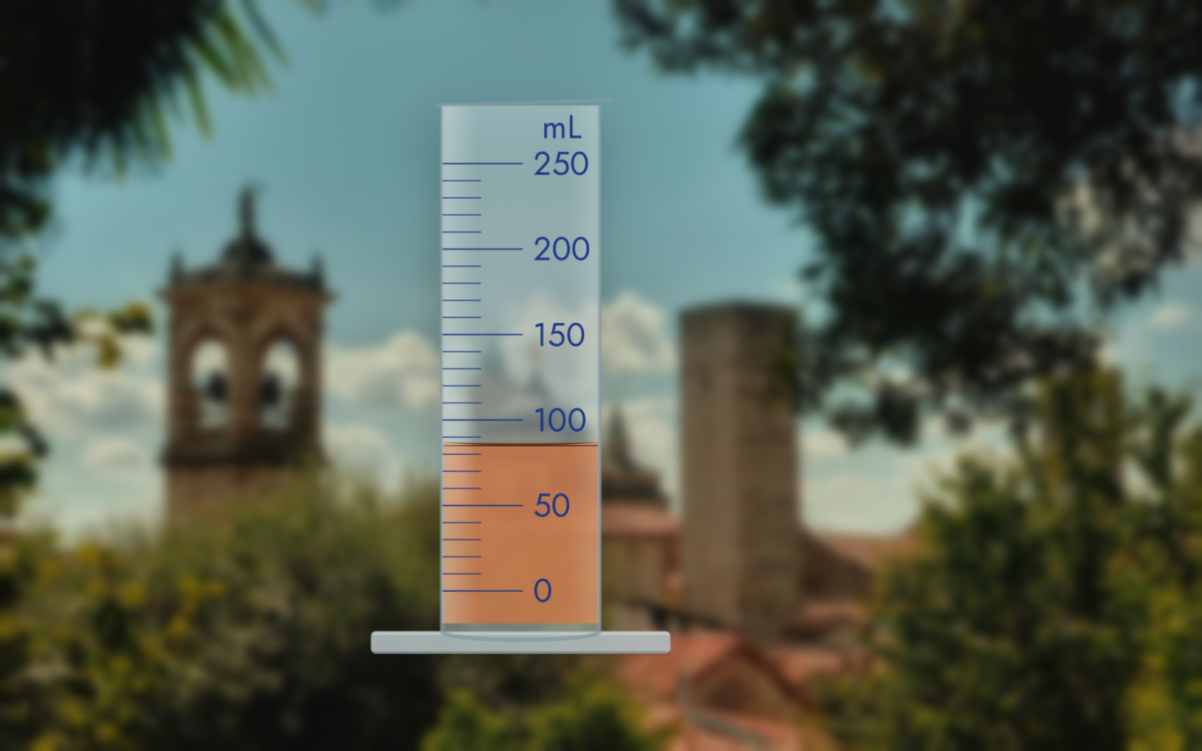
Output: 85 mL
